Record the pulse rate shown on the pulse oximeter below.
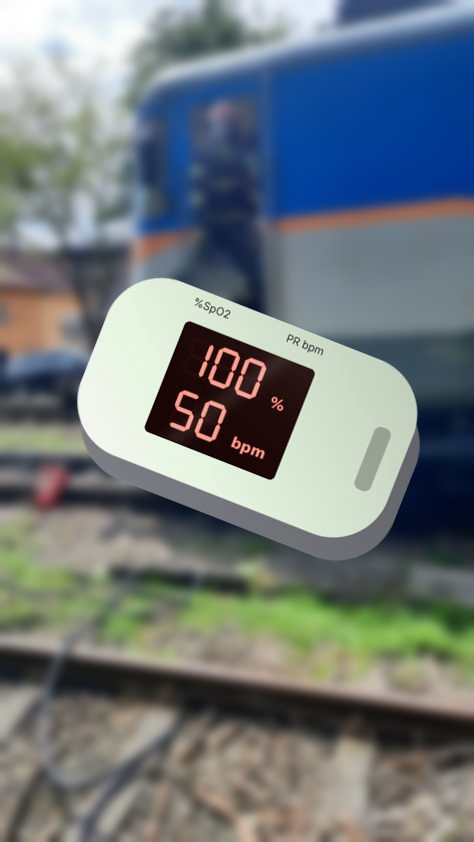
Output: 50 bpm
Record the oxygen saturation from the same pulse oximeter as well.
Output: 100 %
